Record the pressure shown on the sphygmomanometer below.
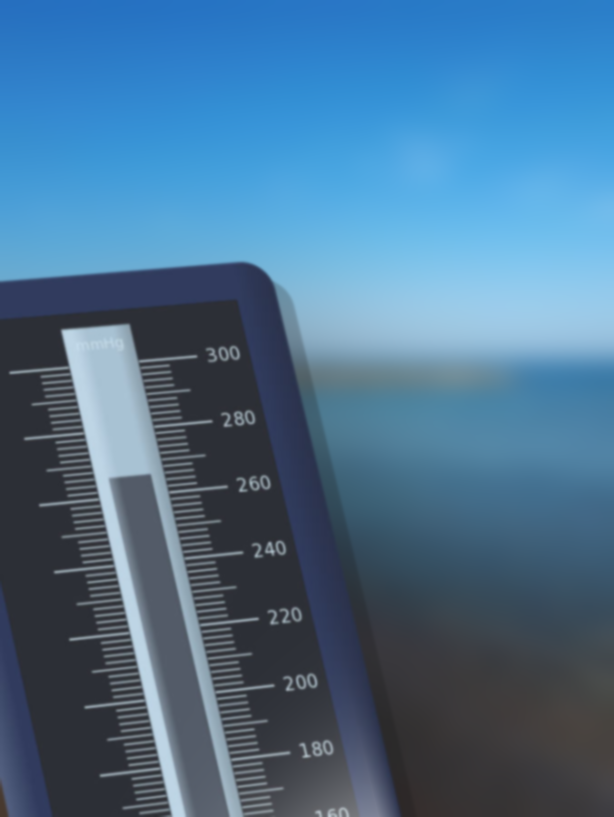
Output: 266 mmHg
